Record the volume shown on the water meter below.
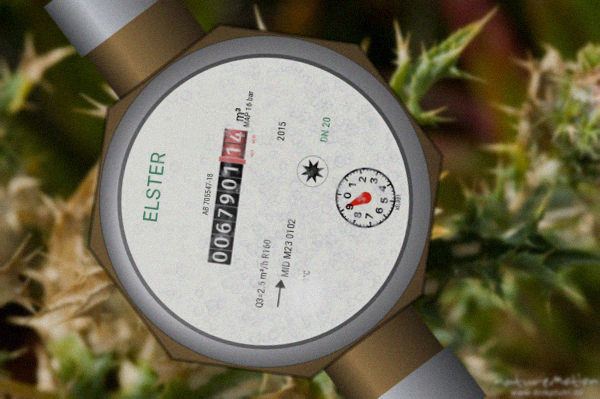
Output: 67901.139 m³
